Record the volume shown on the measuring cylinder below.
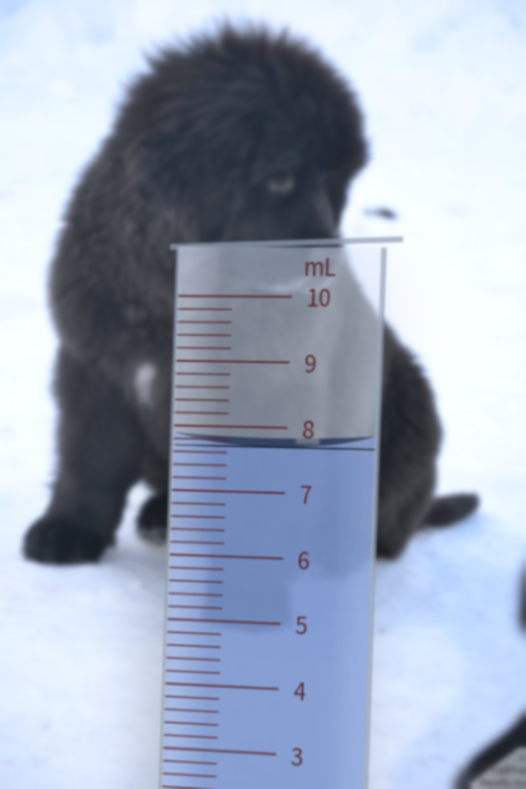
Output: 7.7 mL
